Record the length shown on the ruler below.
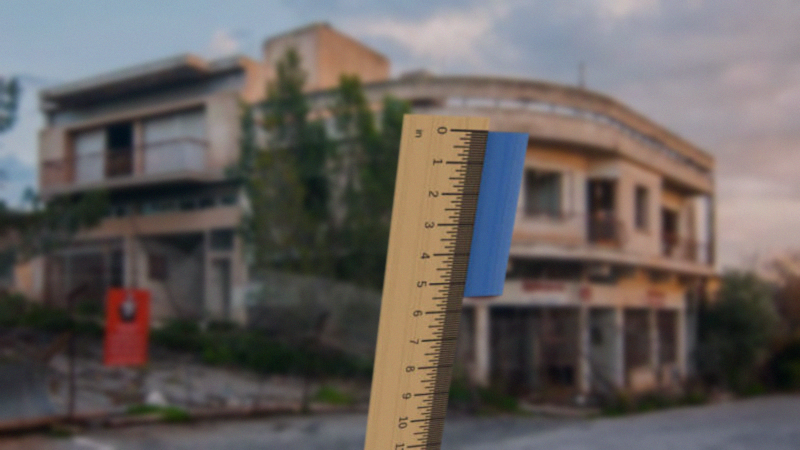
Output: 5.5 in
